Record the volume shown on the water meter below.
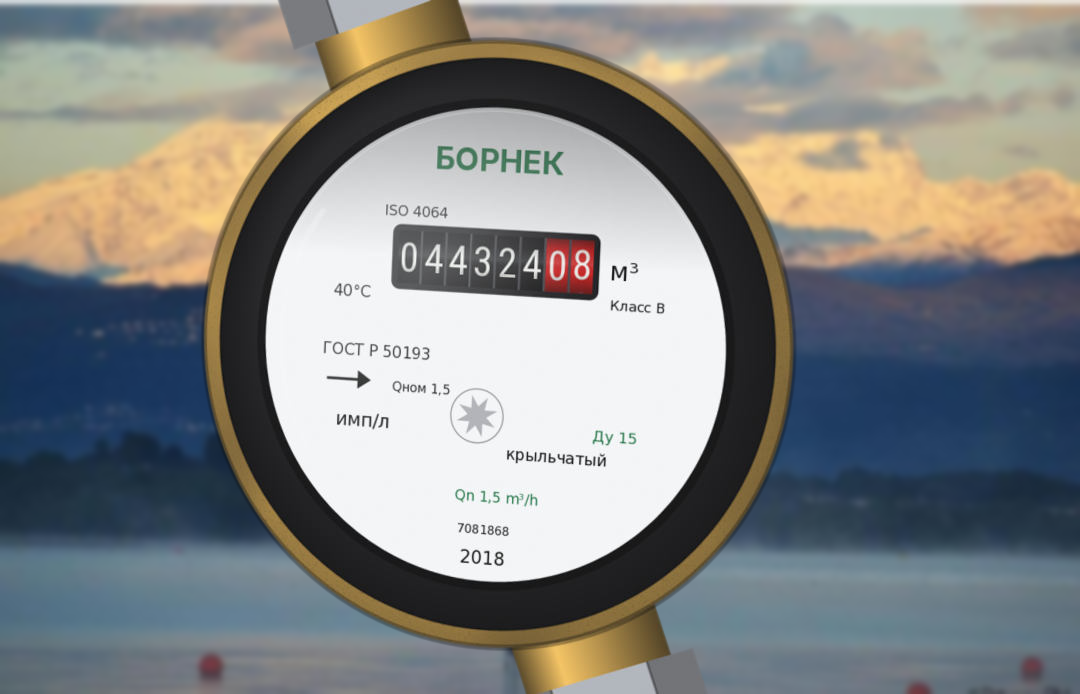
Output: 44324.08 m³
